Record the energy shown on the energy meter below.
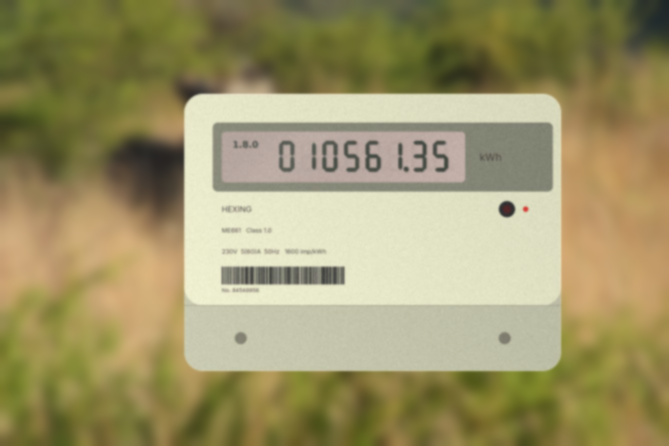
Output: 10561.35 kWh
